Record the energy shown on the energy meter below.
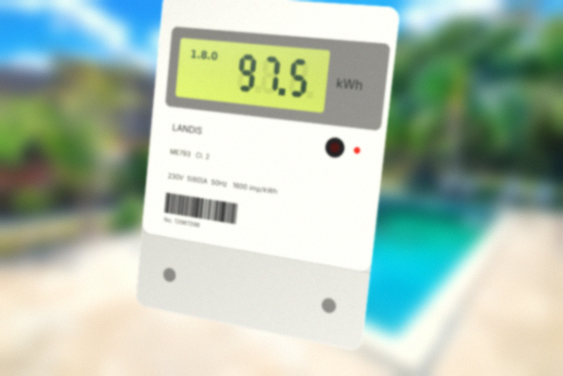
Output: 97.5 kWh
